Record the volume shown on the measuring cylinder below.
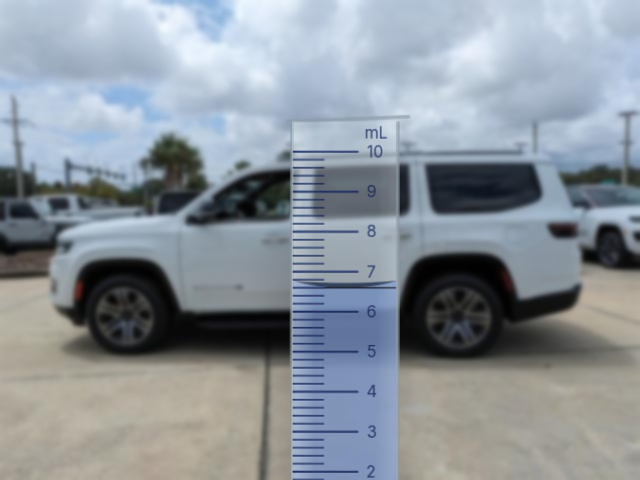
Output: 6.6 mL
